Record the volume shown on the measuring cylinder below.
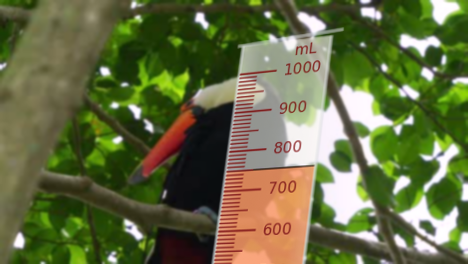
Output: 750 mL
